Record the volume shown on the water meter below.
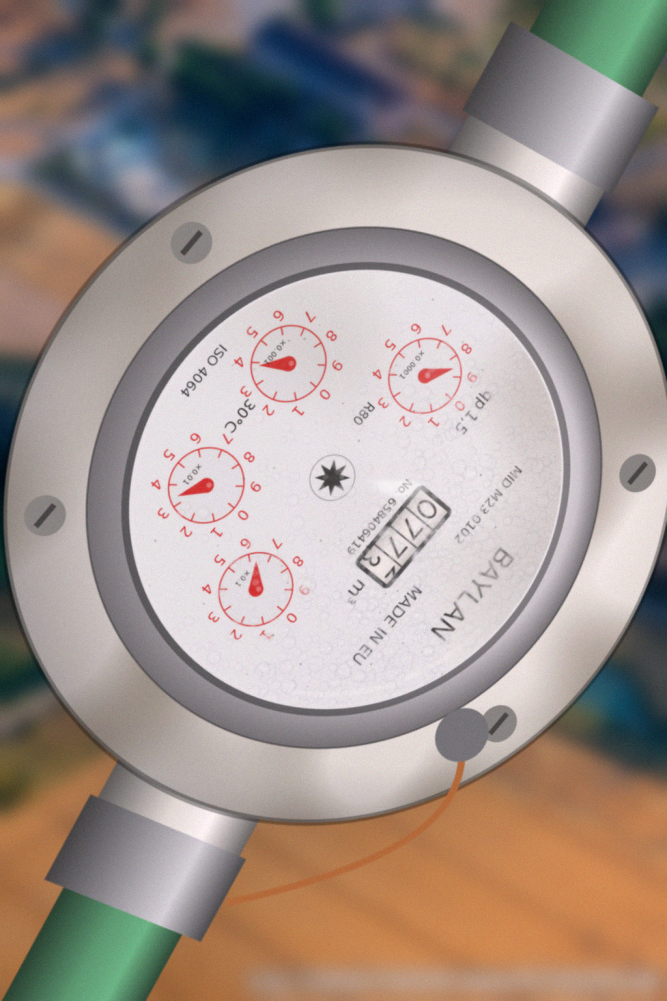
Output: 772.6338 m³
